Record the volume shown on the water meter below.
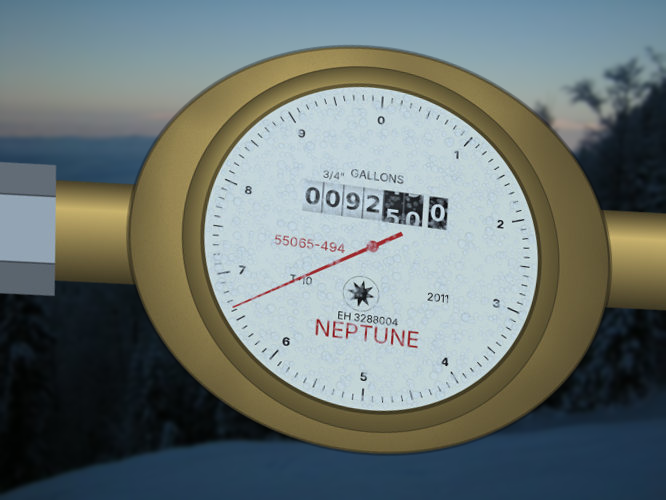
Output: 92496.6 gal
